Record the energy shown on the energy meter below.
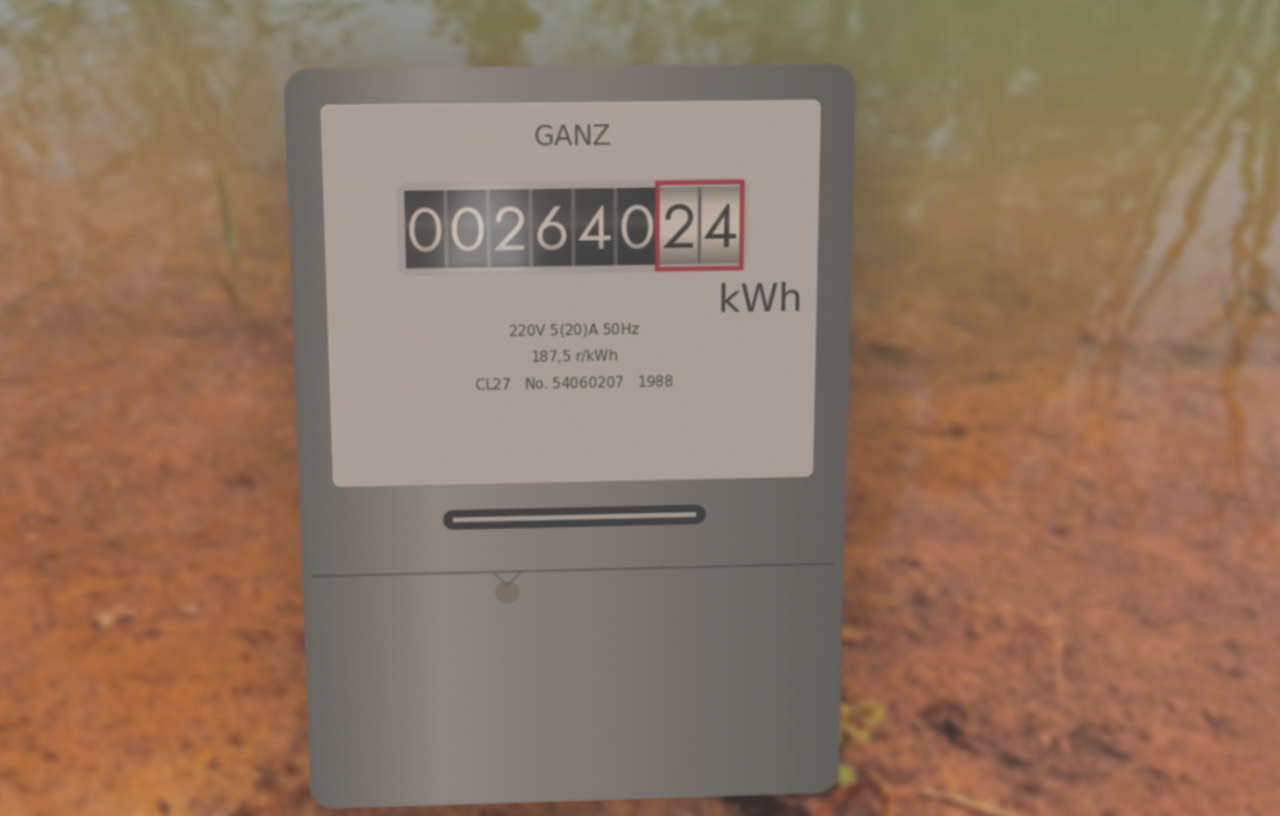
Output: 2640.24 kWh
